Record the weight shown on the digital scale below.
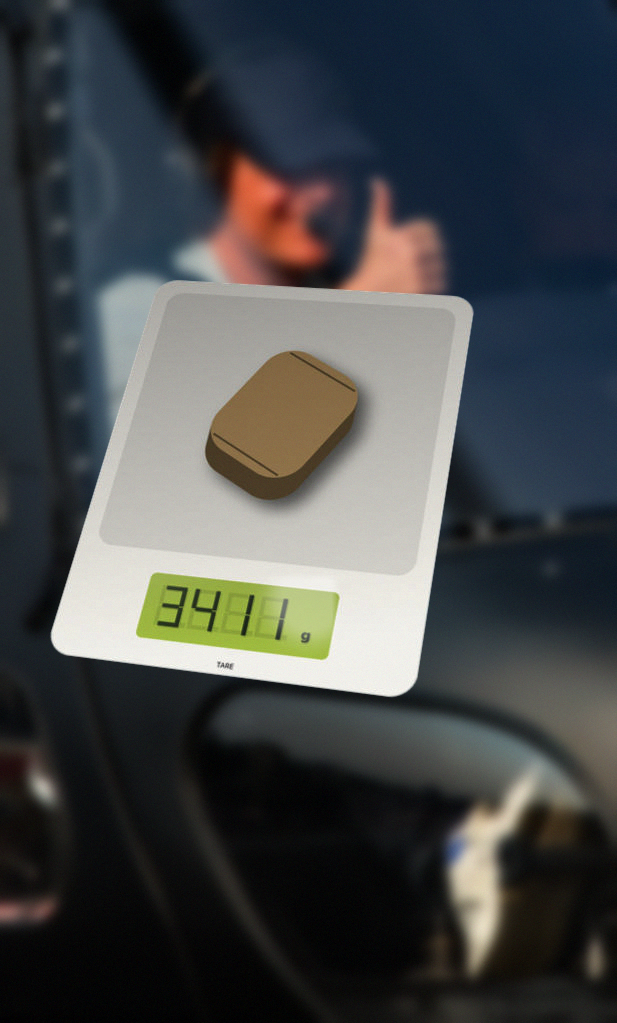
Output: 3411 g
